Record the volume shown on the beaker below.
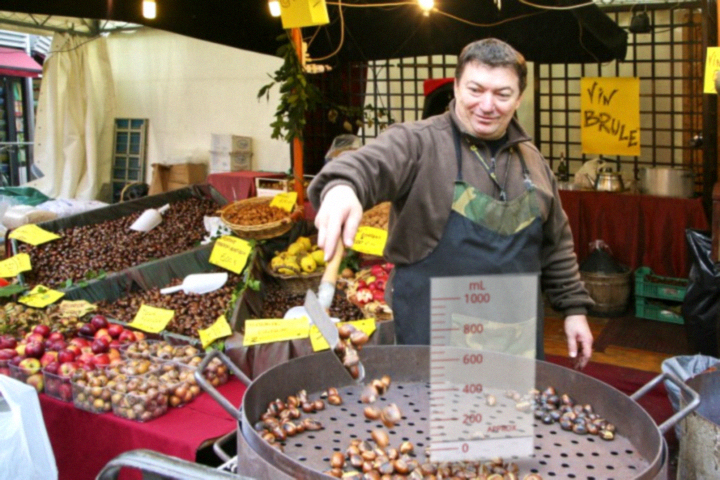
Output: 50 mL
